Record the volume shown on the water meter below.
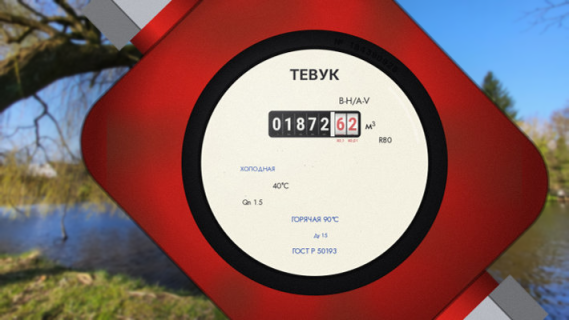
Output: 1872.62 m³
